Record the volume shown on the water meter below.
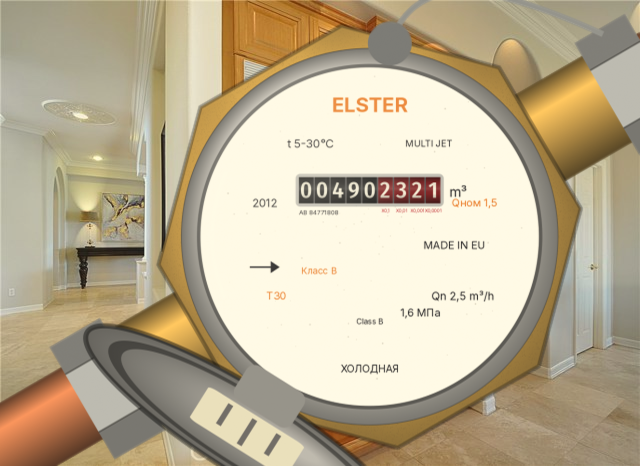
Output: 490.2321 m³
